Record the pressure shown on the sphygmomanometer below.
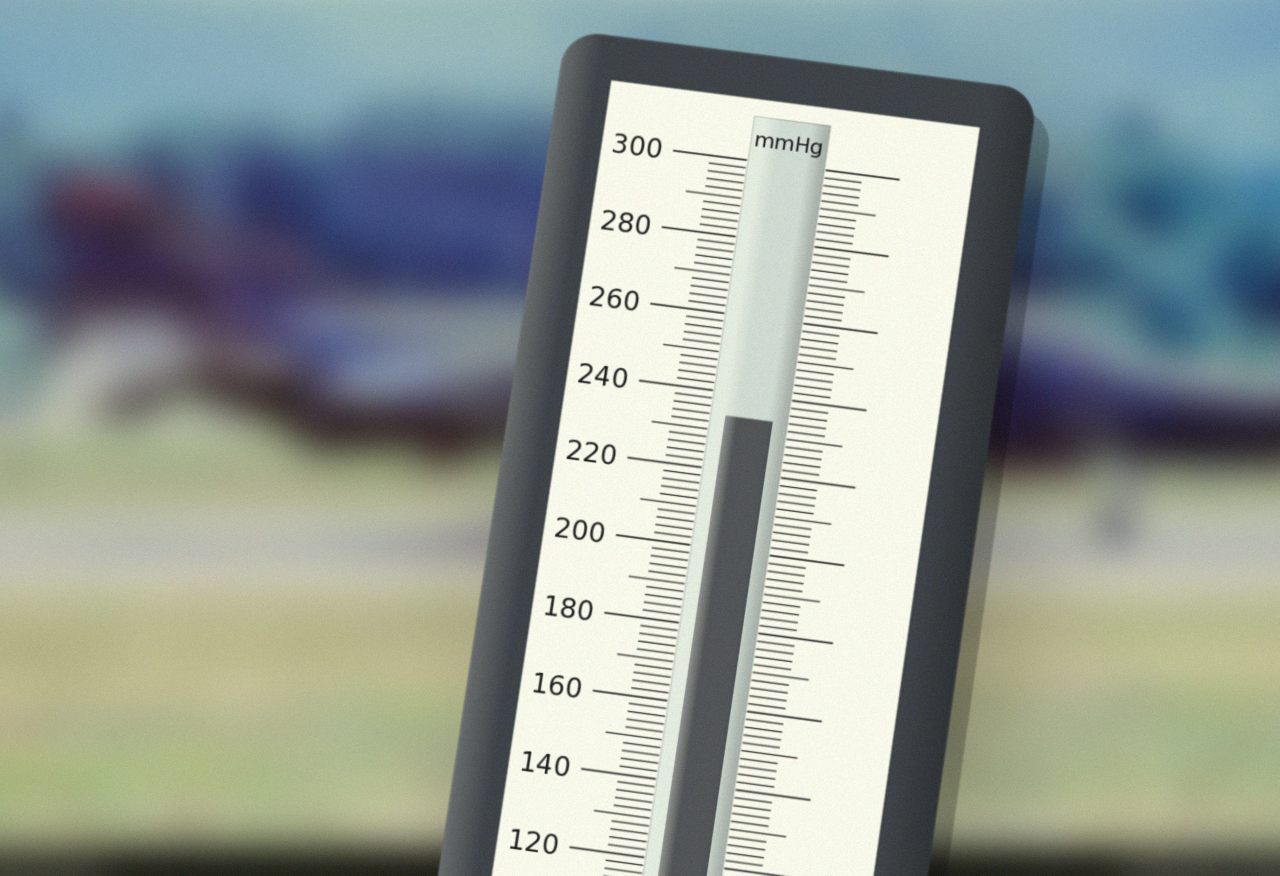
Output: 234 mmHg
